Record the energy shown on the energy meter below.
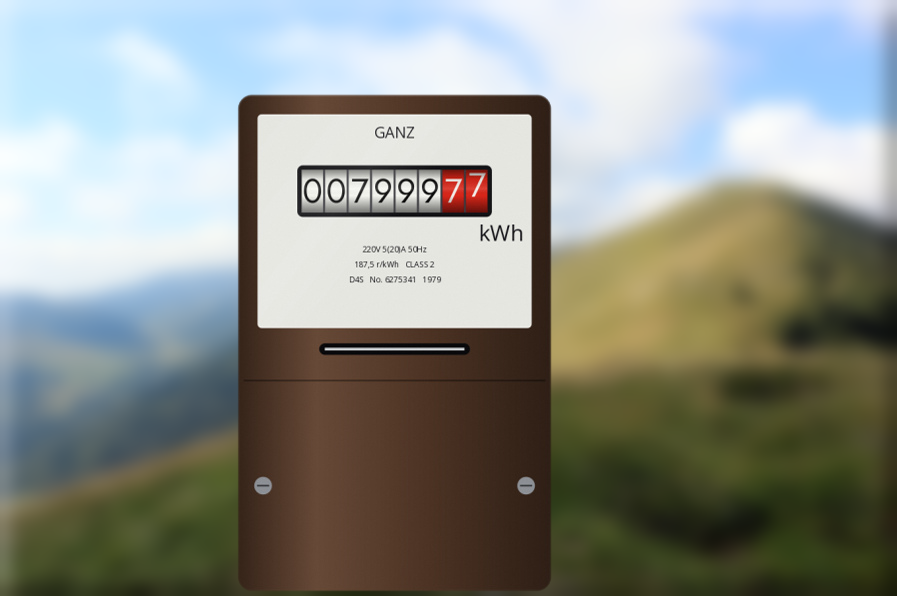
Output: 7999.77 kWh
